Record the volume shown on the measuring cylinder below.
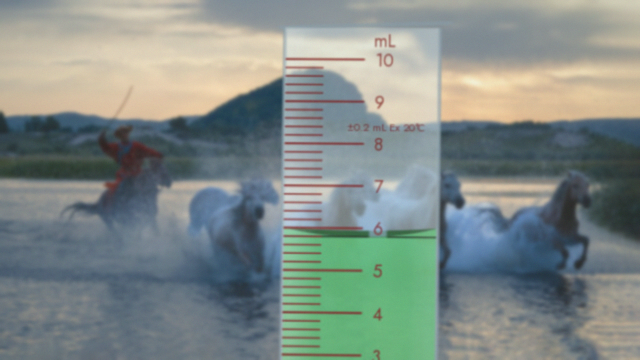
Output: 5.8 mL
